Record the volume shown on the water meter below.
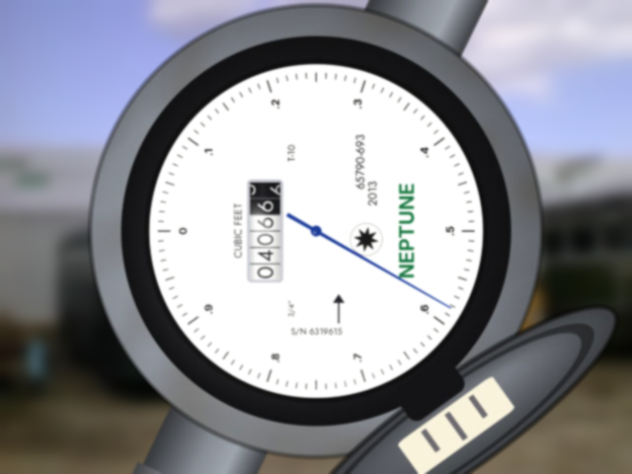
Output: 40665.58 ft³
